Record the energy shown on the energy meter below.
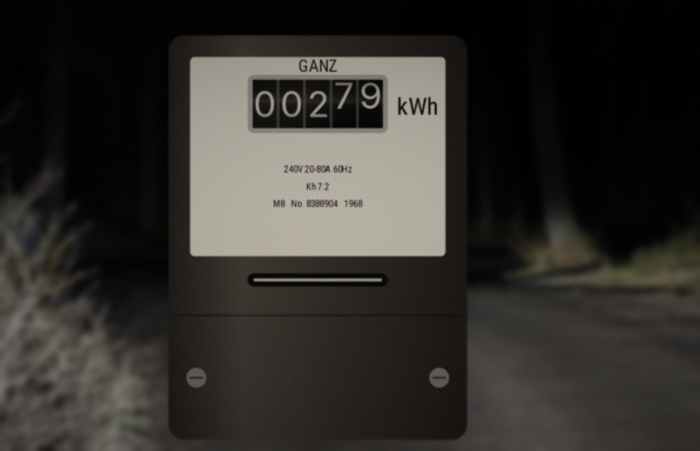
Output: 279 kWh
